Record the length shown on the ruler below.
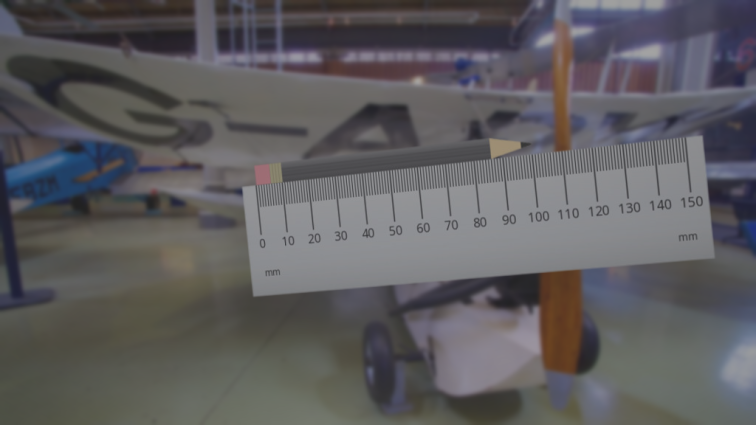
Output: 100 mm
